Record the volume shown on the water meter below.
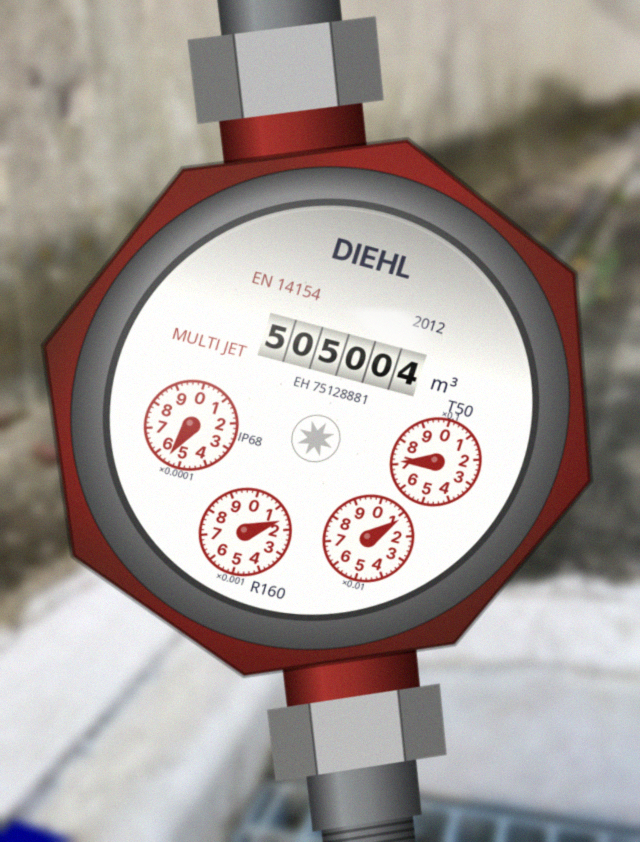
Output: 505004.7115 m³
